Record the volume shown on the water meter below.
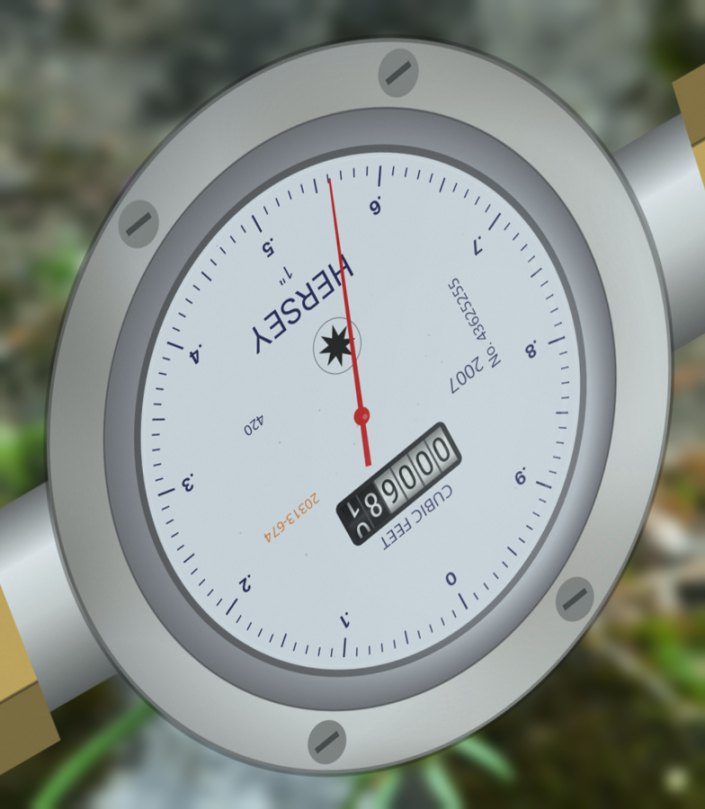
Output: 680.56 ft³
